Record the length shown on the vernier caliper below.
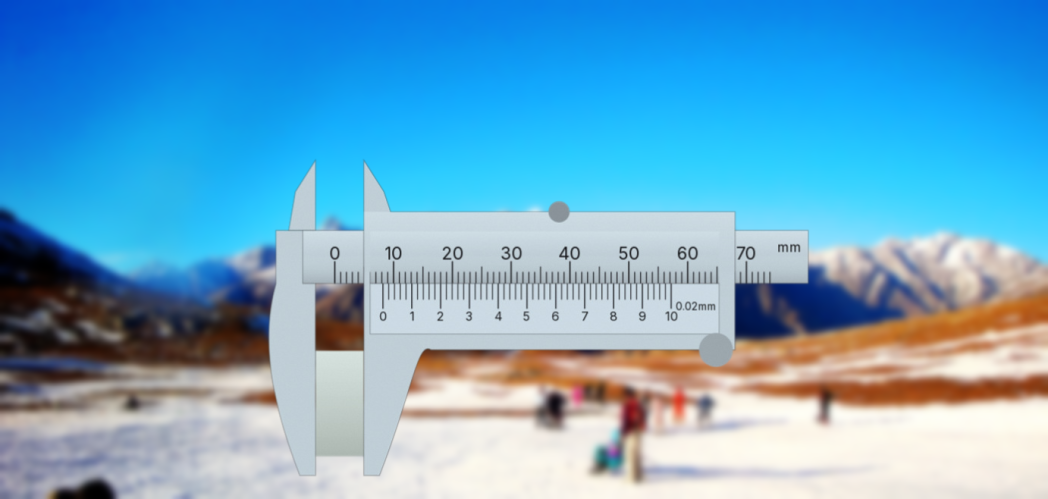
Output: 8.2 mm
